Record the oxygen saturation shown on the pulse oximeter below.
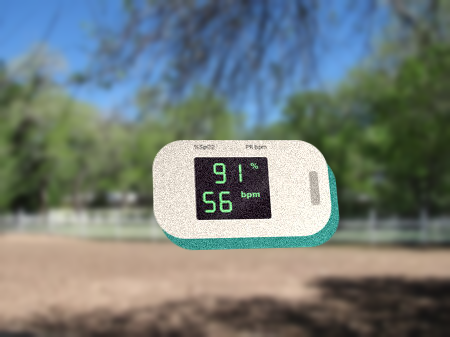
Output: 91 %
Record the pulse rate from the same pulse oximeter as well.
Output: 56 bpm
